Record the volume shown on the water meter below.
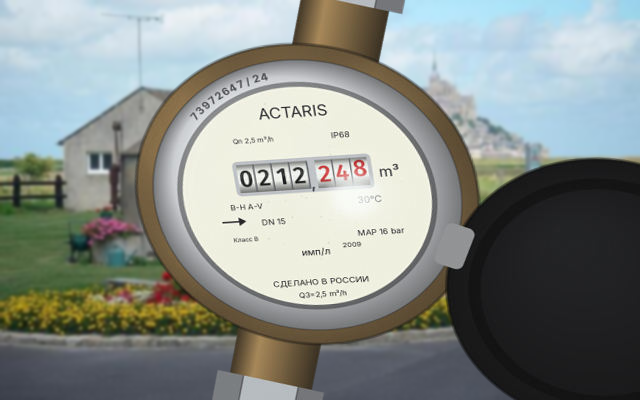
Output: 212.248 m³
